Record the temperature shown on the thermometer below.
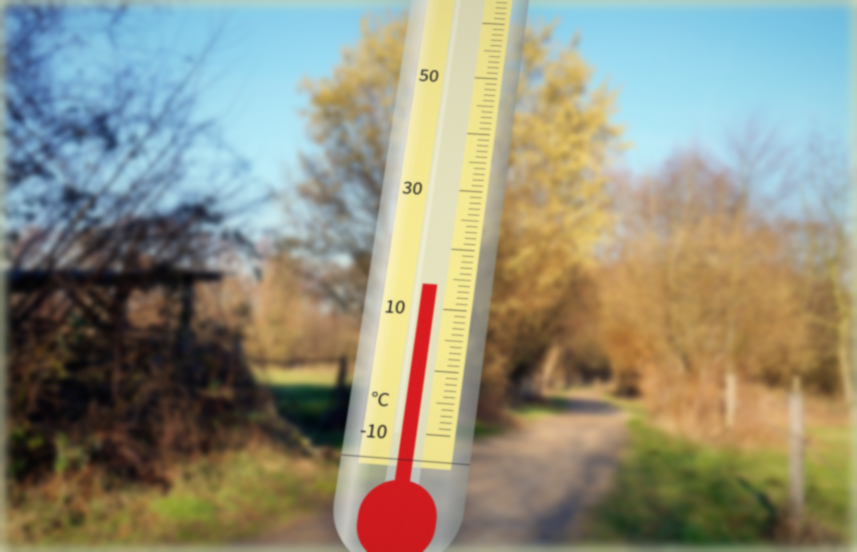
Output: 14 °C
